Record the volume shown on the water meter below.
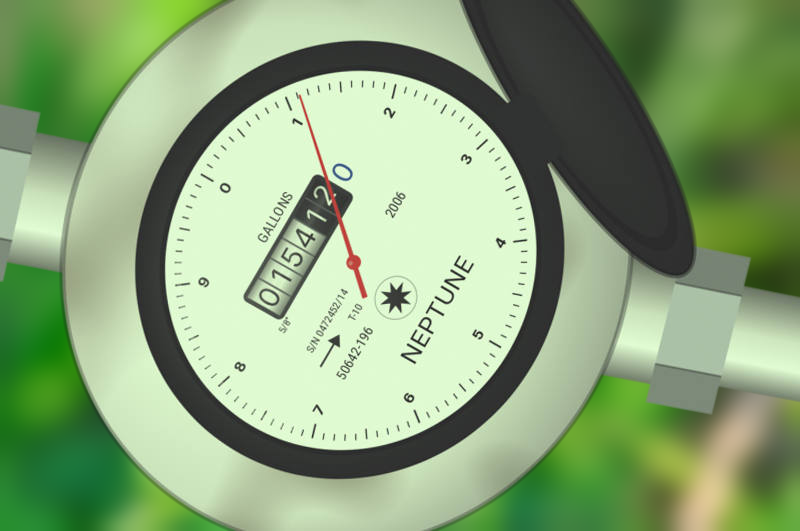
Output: 154121.1 gal
